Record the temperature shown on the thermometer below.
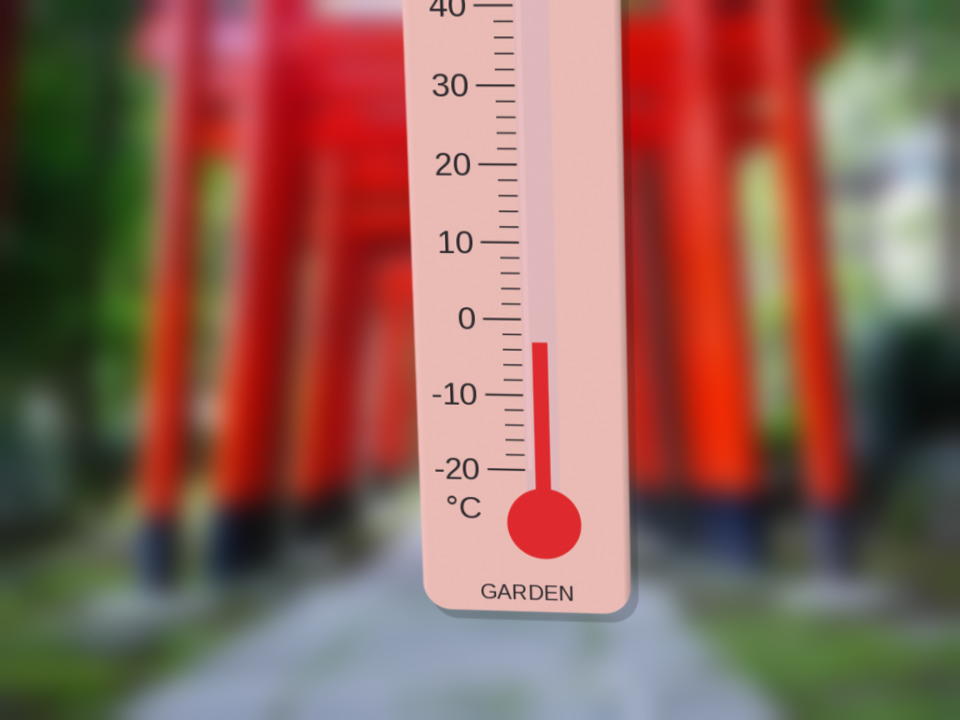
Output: -3 °C
